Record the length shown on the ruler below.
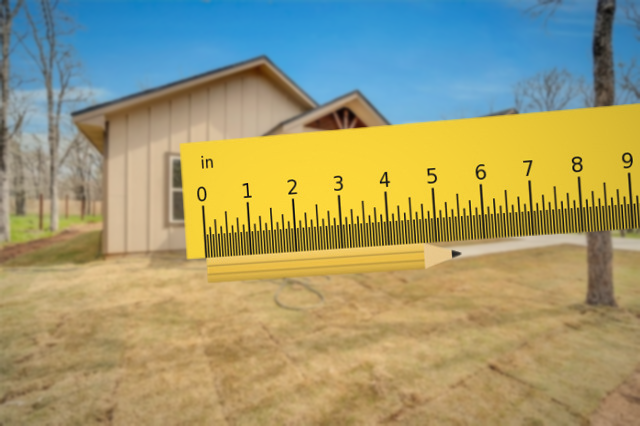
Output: 5.5 in
